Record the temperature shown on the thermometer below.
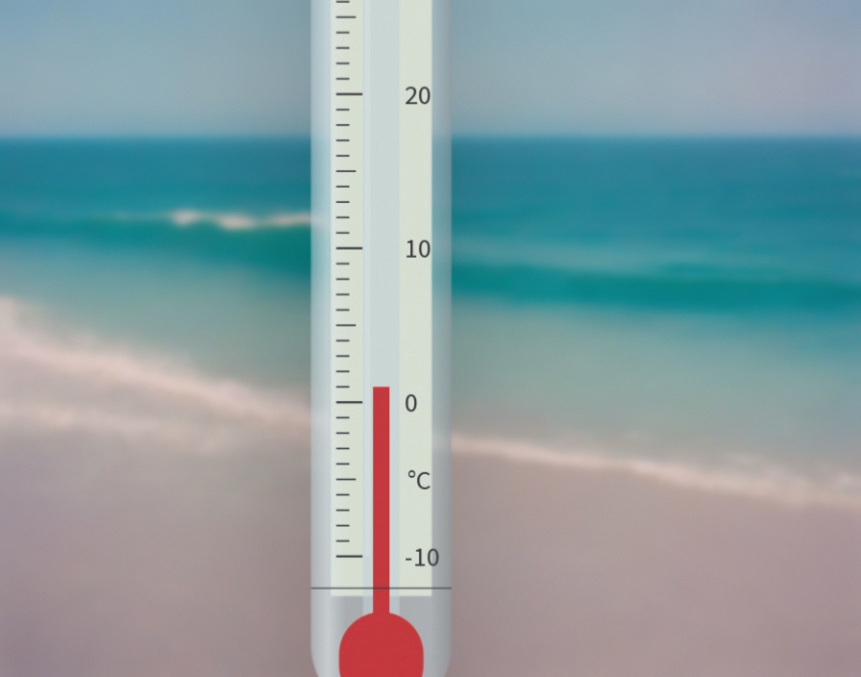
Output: 1 °C
